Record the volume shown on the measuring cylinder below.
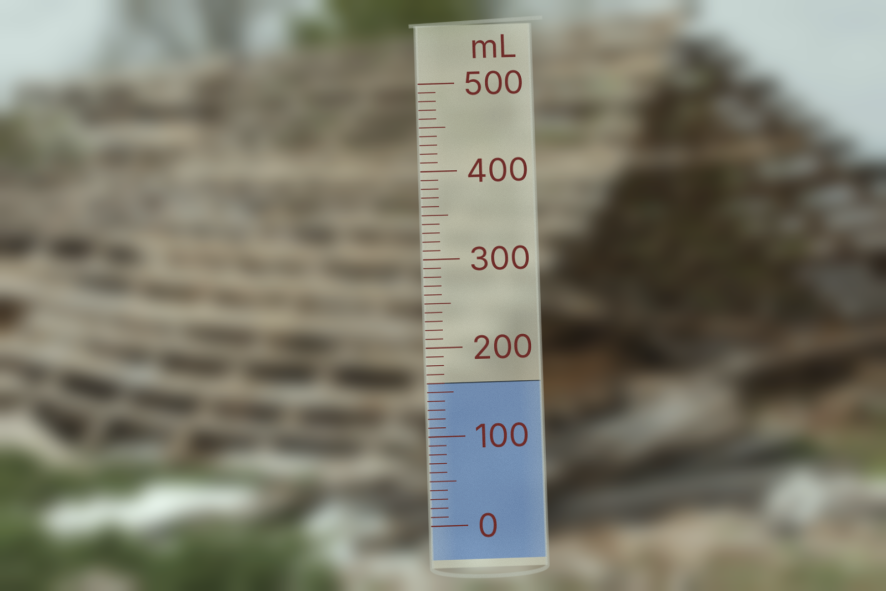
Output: 160 mL
